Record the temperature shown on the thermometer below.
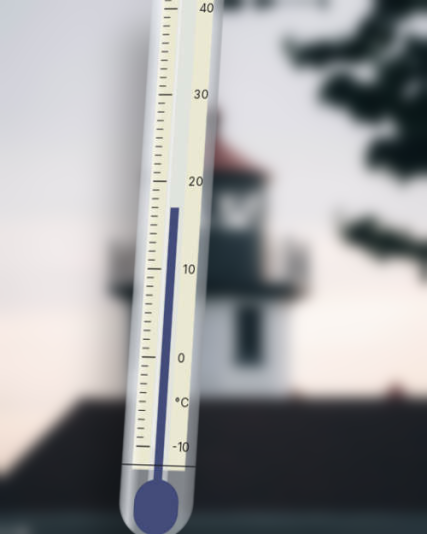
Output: 17 °C
